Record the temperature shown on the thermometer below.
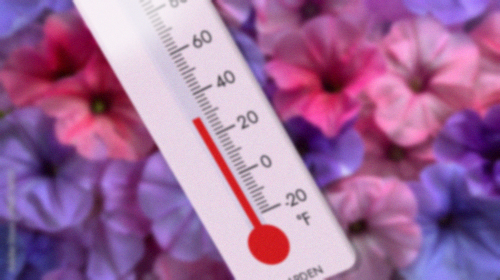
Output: 30 °F
